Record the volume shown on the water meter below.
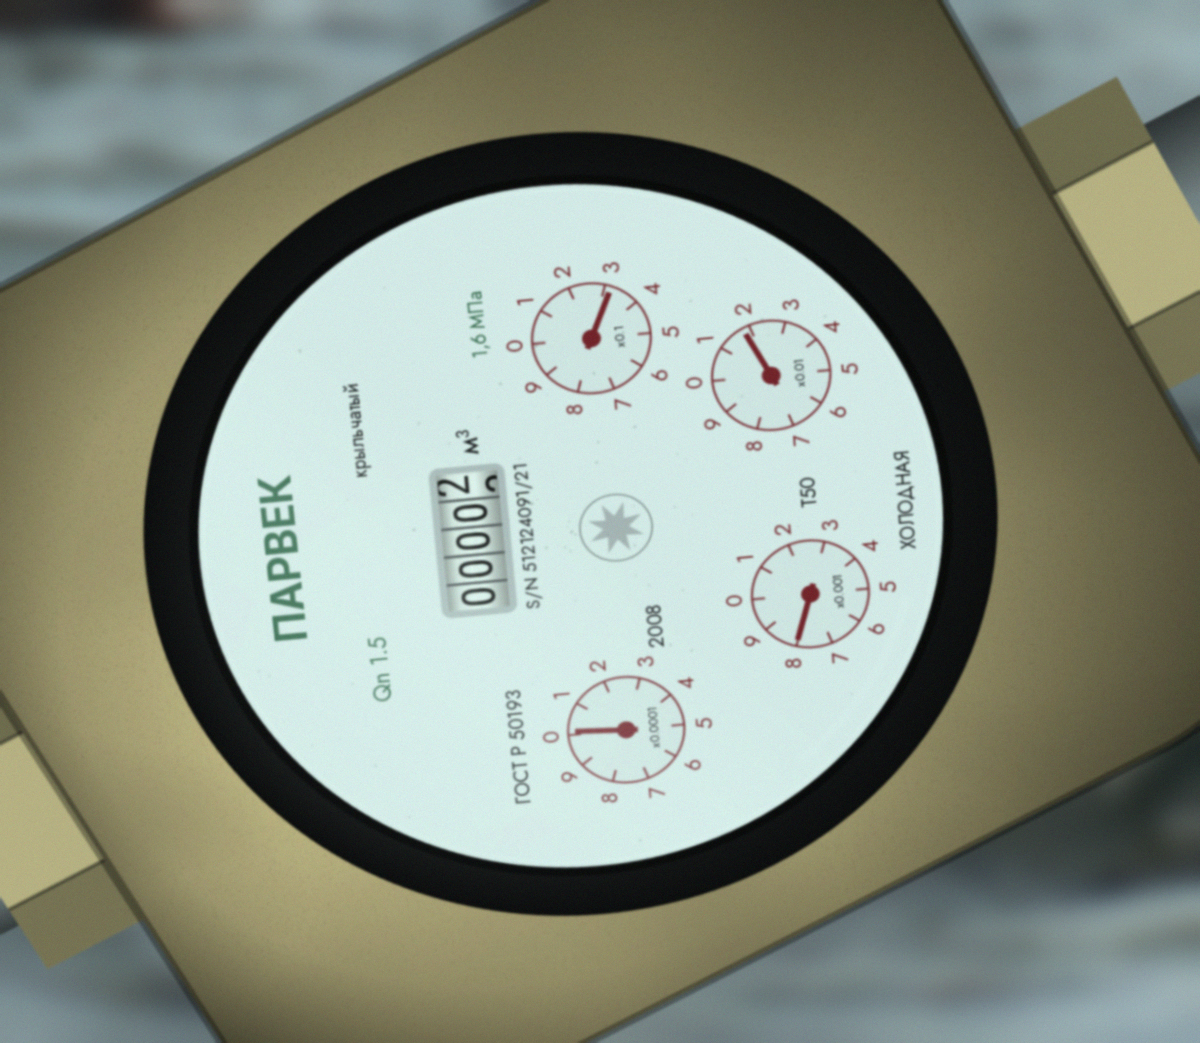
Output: 2.3180 m³
